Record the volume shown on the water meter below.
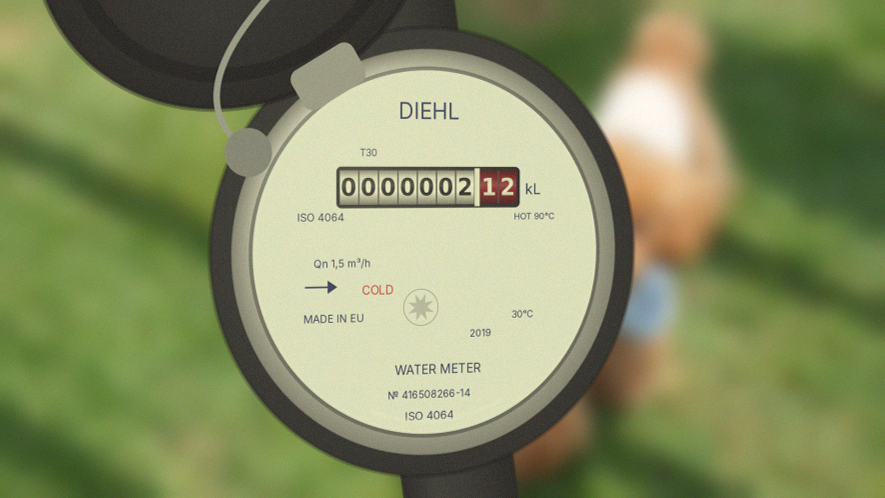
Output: 2.12 kL
